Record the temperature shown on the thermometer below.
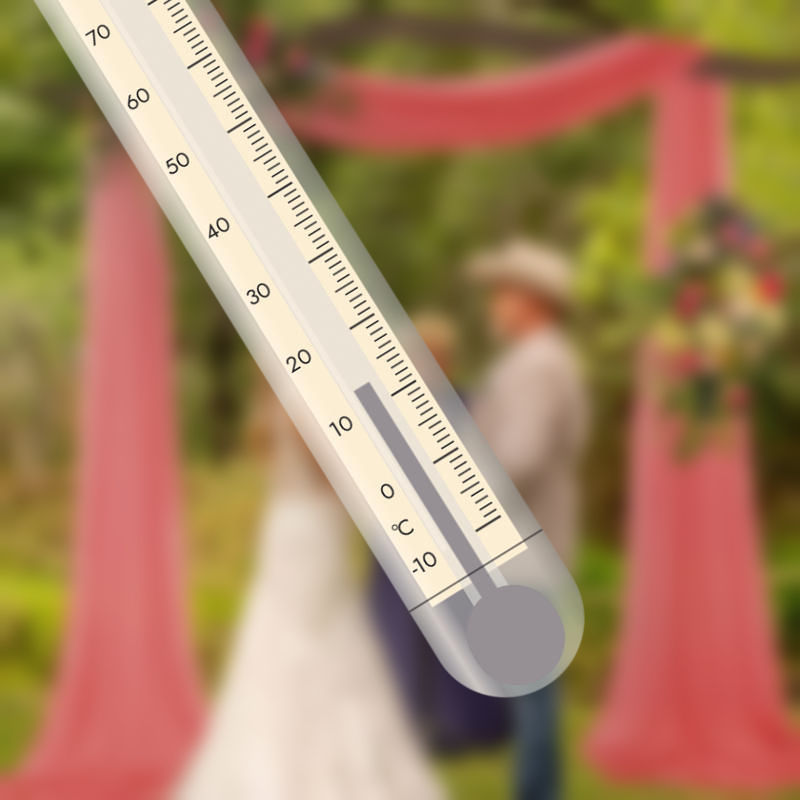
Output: 13 °C
